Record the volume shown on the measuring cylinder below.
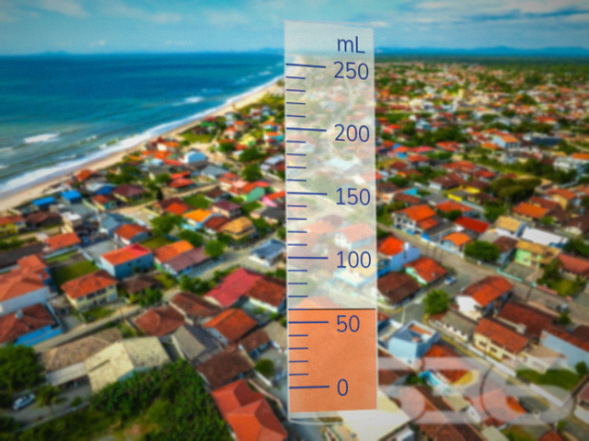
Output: 60 mL
